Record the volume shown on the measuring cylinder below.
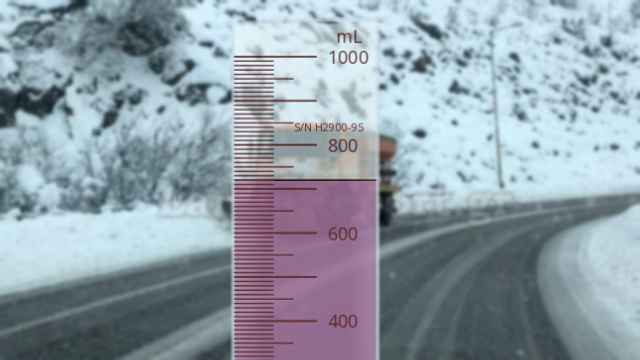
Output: 720 mL
